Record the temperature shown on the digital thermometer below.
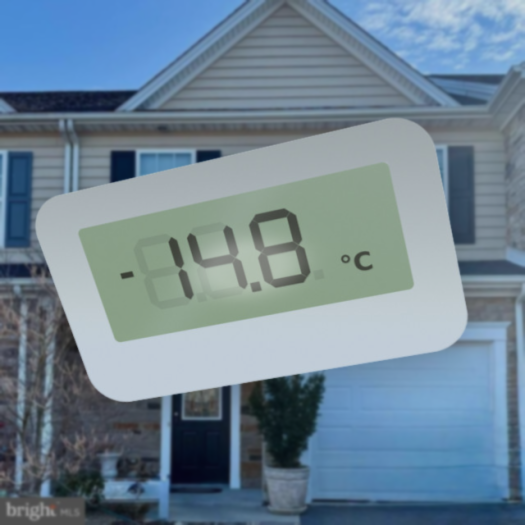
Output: -14.8 °C
